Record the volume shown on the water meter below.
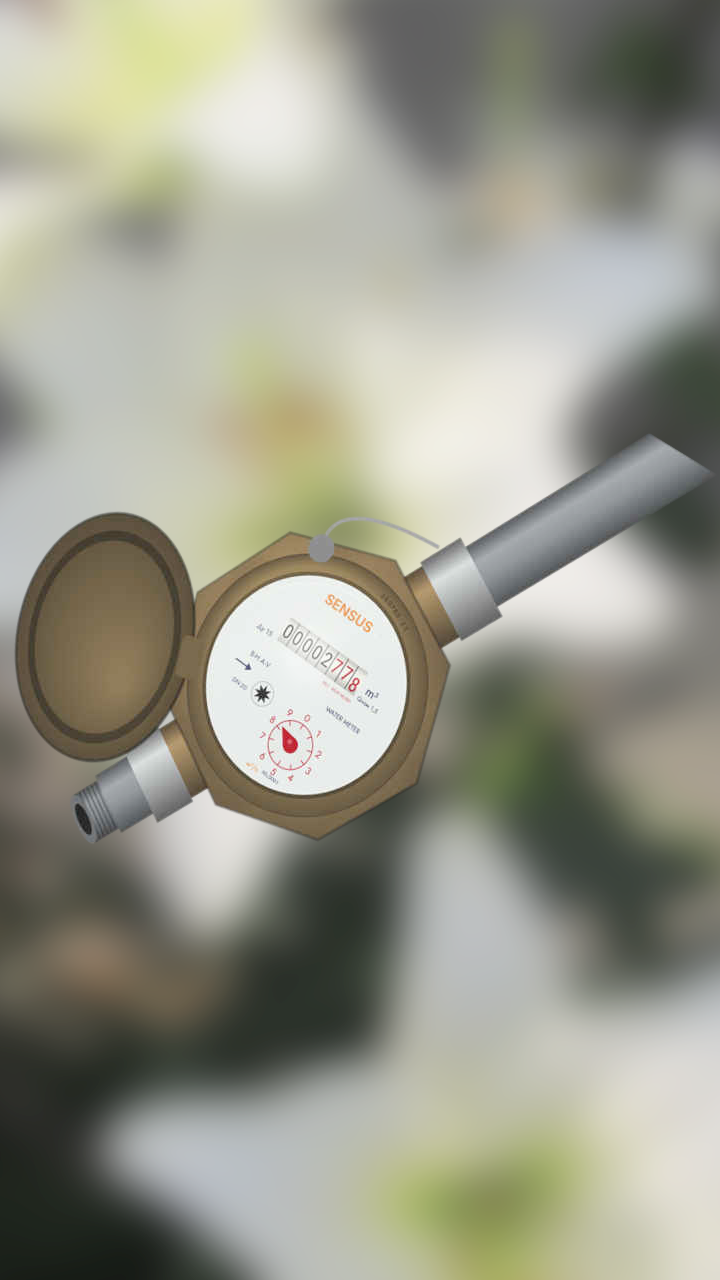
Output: 2.7778 m³
